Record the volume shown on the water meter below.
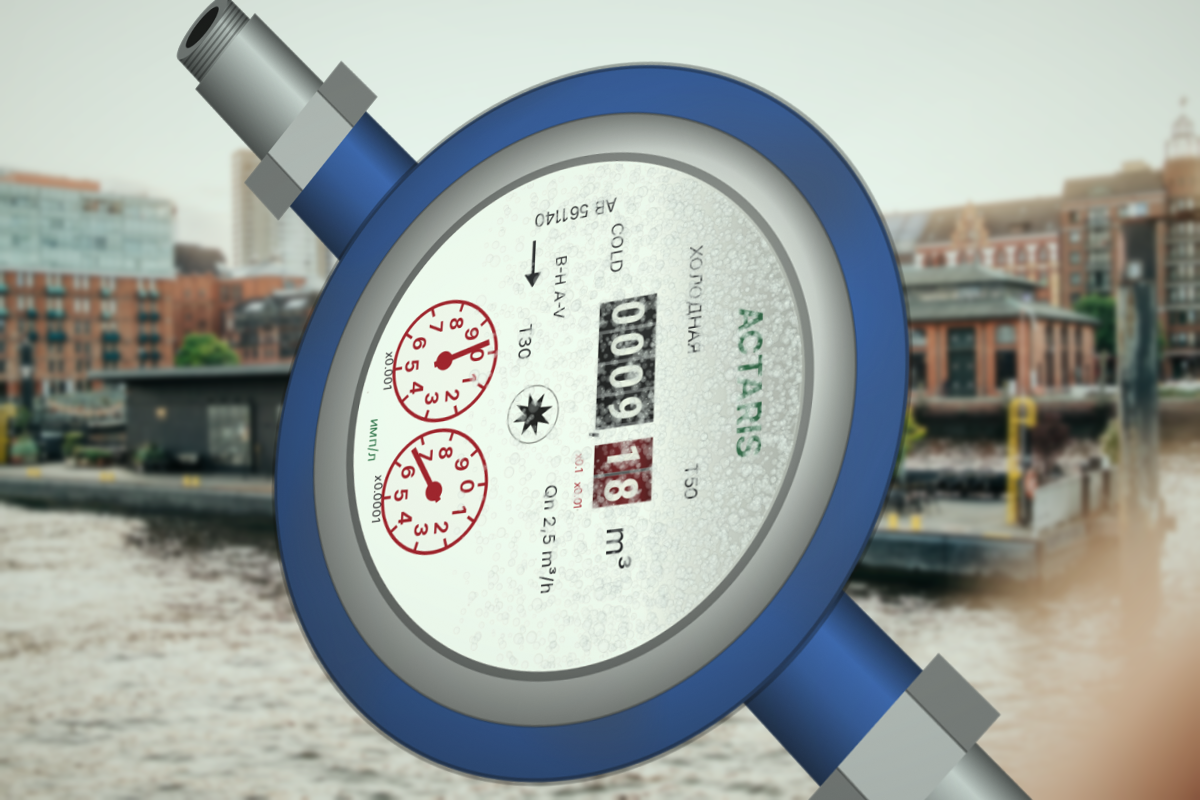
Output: 9.1796 m³
